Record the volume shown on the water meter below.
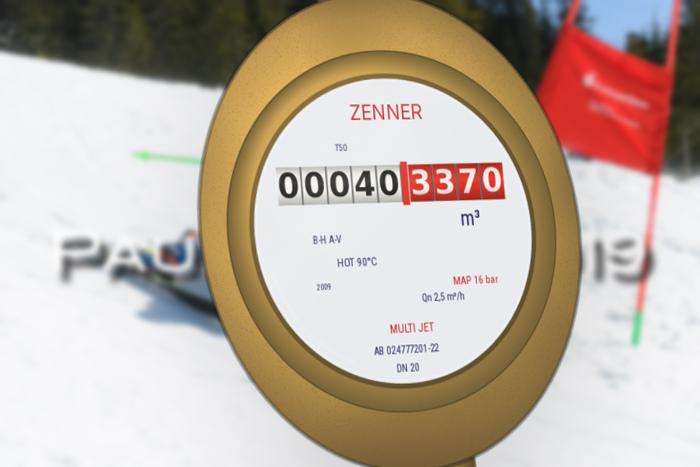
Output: 40.3370 m³
